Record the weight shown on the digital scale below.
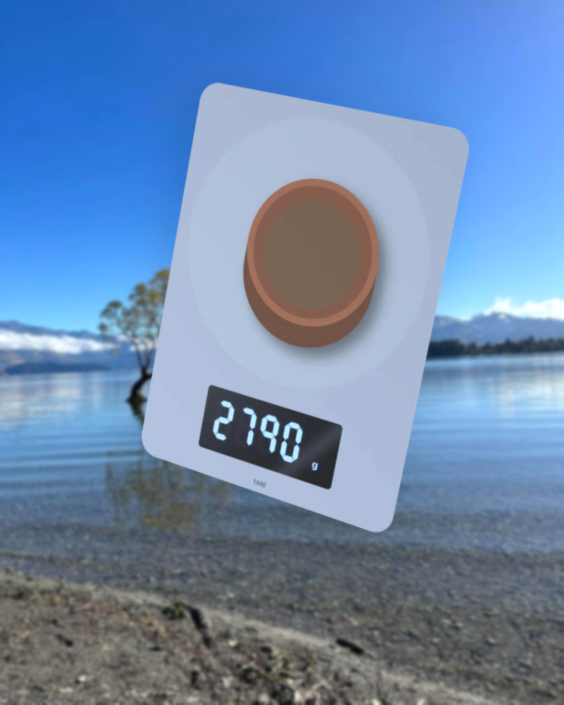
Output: 2790 g
